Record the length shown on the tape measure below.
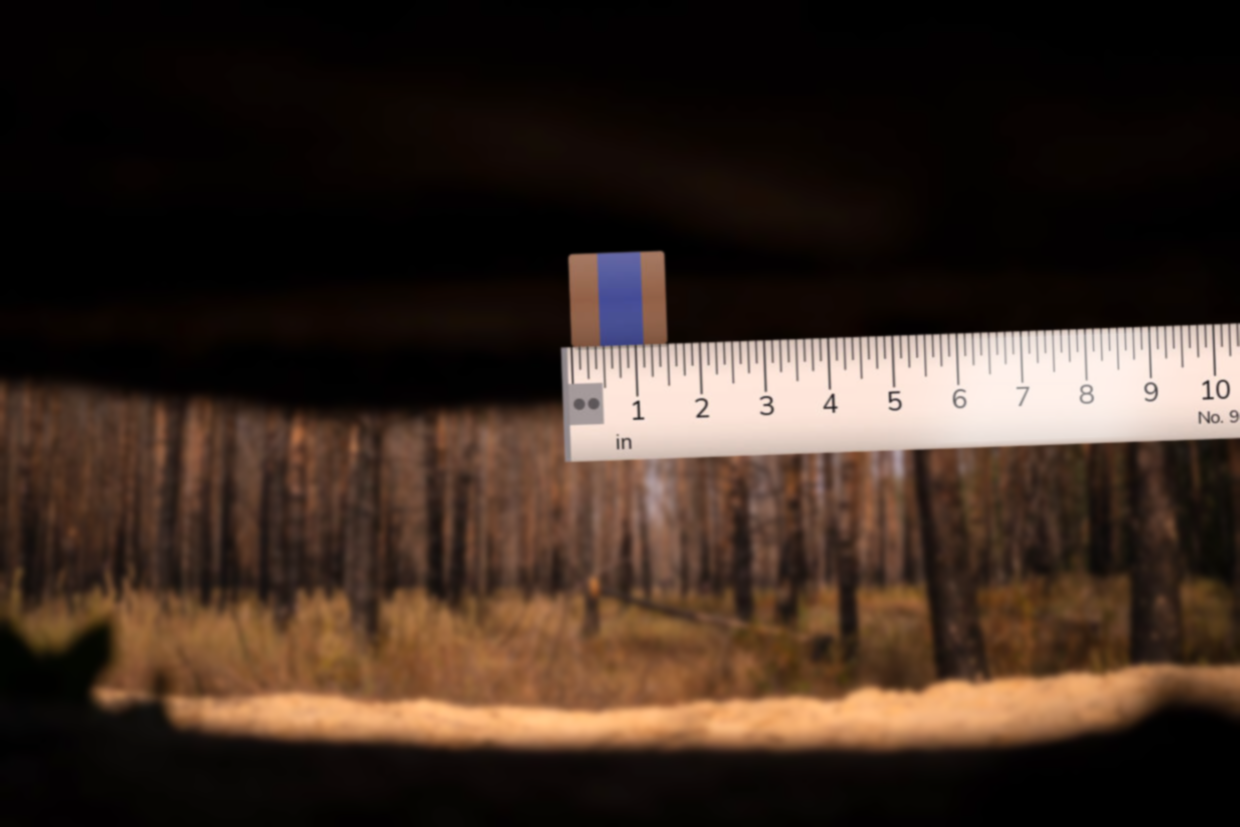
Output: 1.5 in
